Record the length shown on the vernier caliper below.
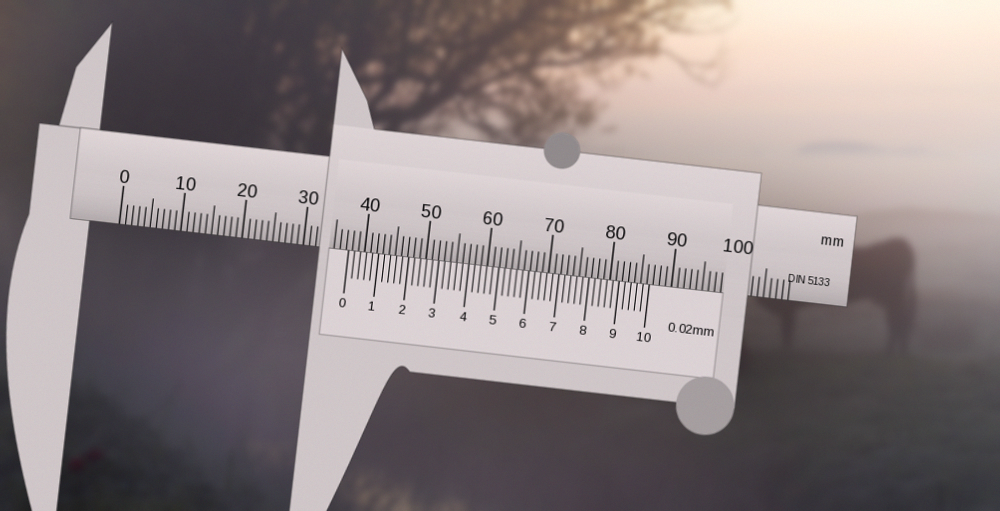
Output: 37.4 mm
